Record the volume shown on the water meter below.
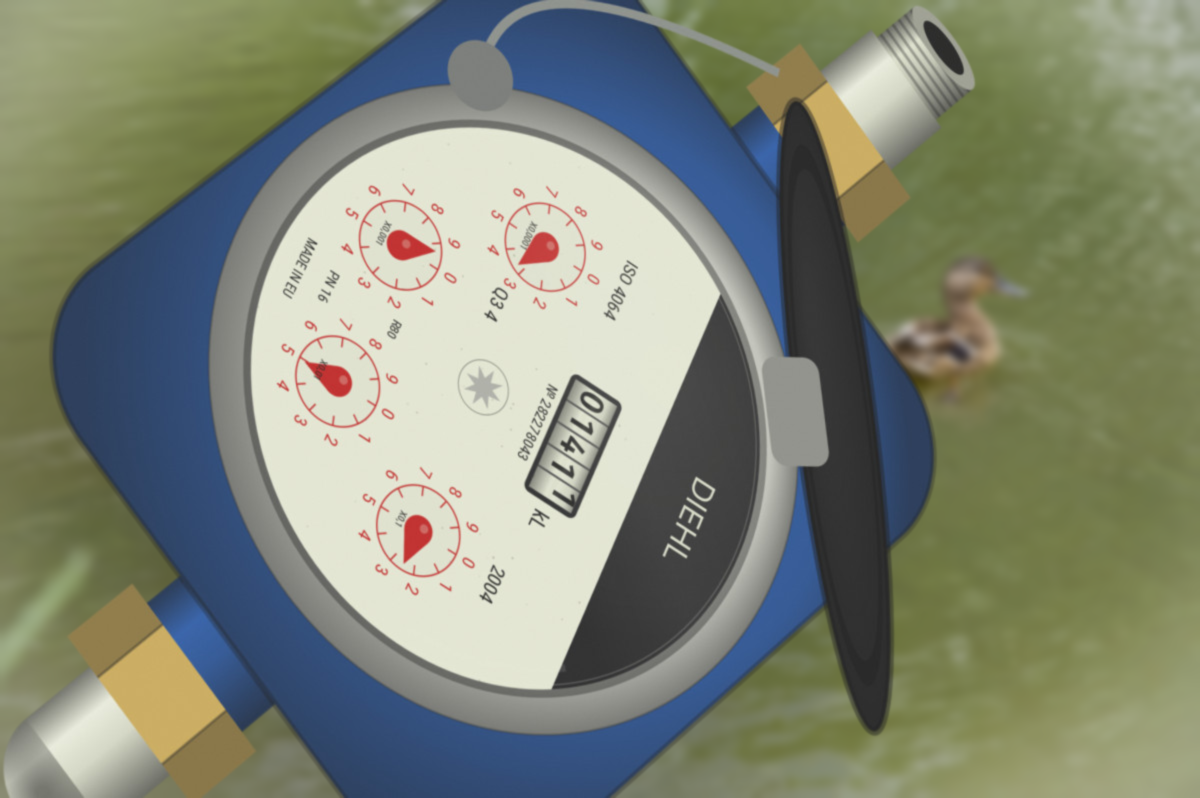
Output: 1411.2493 kL
